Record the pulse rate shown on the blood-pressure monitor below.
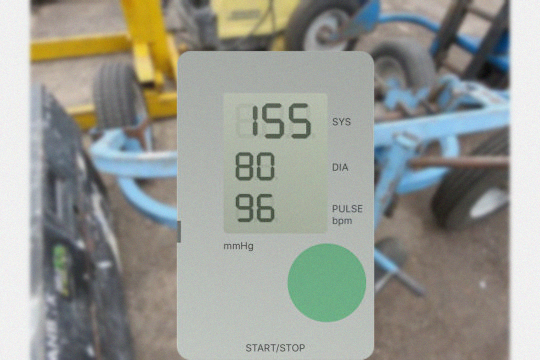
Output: 96 bpm
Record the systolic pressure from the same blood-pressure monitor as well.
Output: 155 mmHg
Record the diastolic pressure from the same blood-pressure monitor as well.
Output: 80 mmHg
